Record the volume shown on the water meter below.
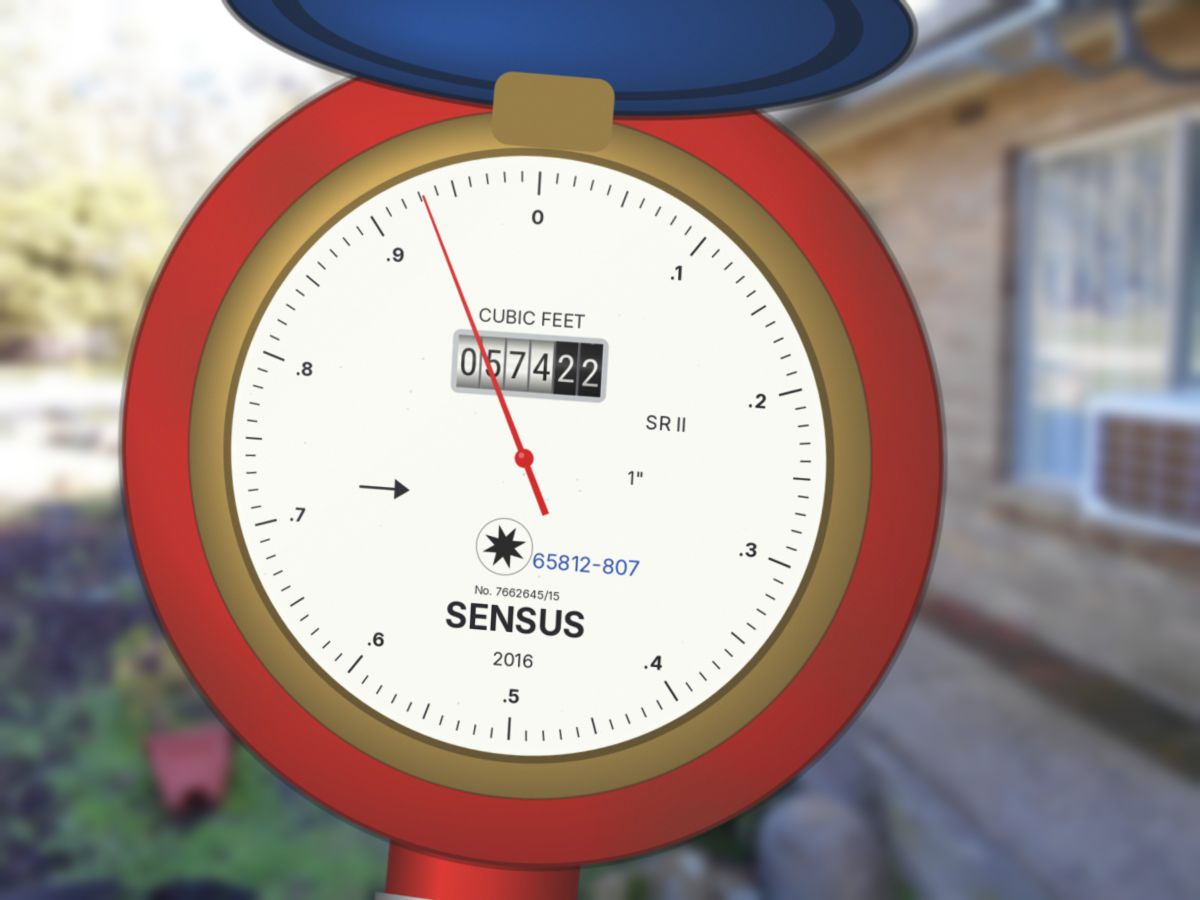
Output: 57421.93 ft³
